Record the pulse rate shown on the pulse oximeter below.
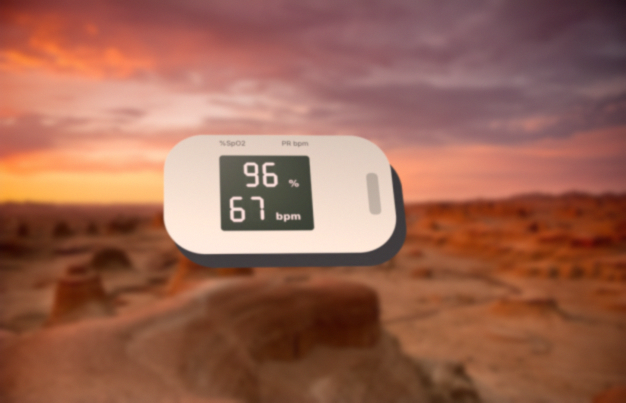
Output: 67 bpm
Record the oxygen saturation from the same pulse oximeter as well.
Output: 96 %
